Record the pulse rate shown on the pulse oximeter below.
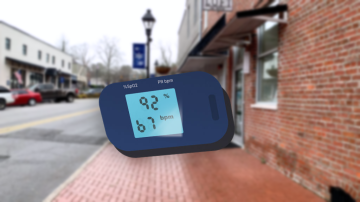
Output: 67 bpm
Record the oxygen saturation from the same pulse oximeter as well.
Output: 92 %
